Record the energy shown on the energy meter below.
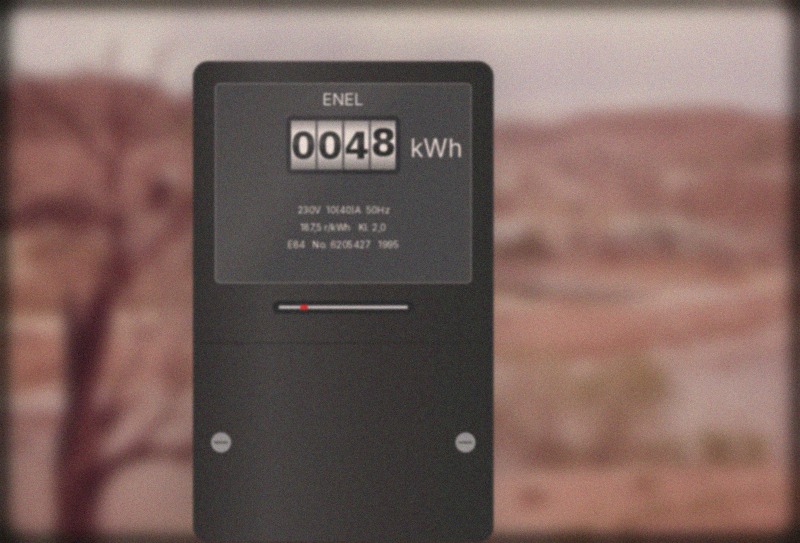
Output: 48 kWh
